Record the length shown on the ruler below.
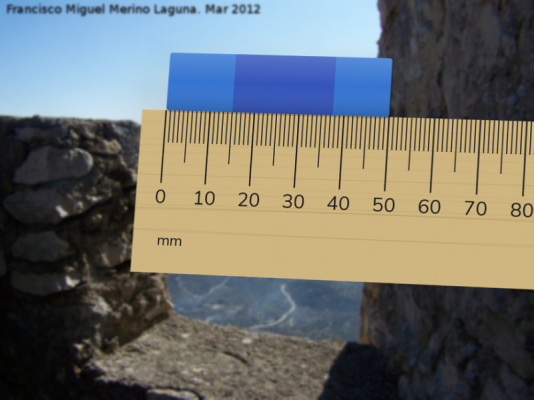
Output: 50 mm
